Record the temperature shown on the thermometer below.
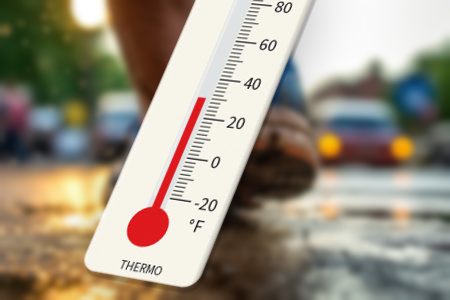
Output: 30 °F
